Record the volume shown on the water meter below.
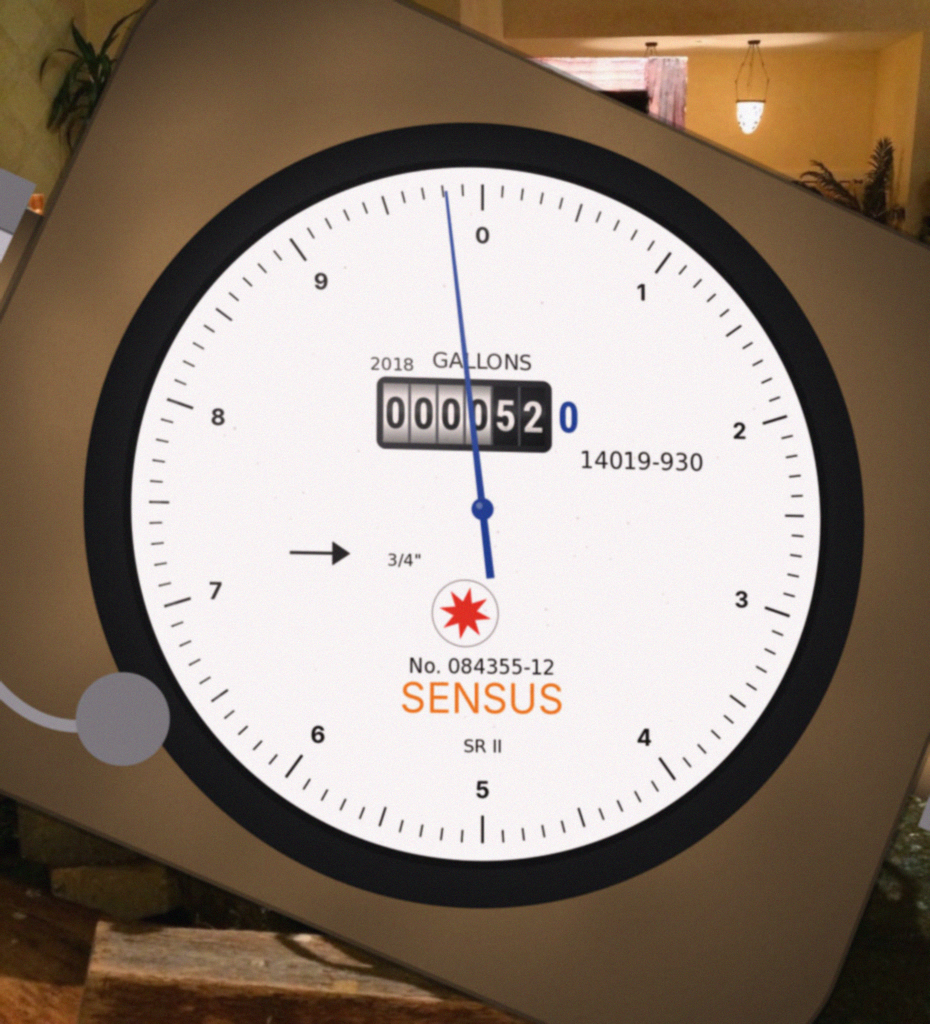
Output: 519.8 gal
